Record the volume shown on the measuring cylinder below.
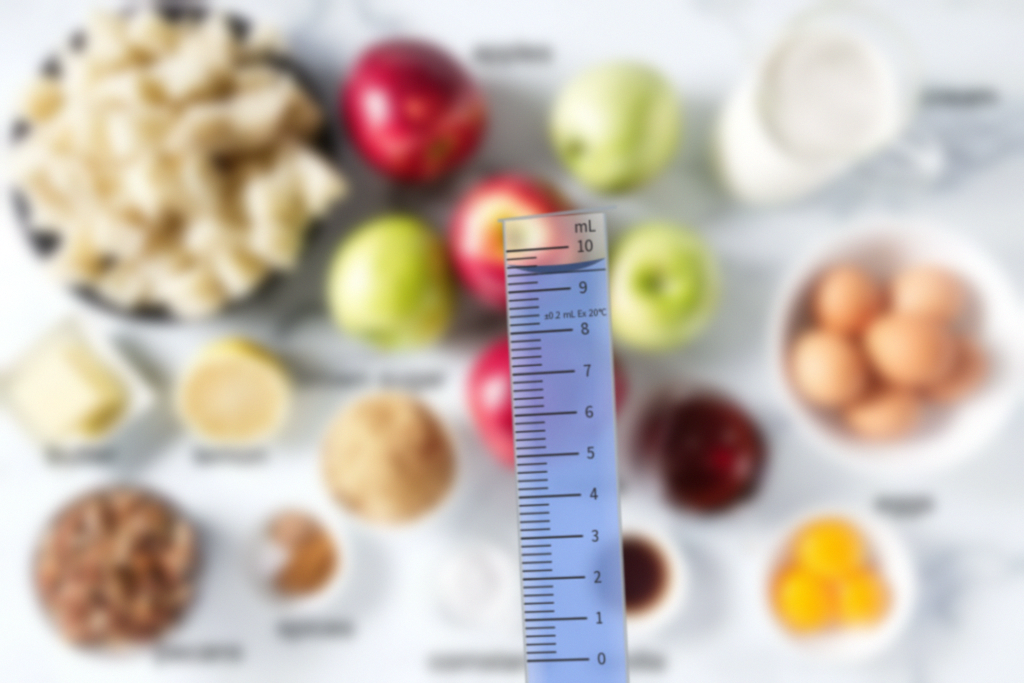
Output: 9.4 mL
